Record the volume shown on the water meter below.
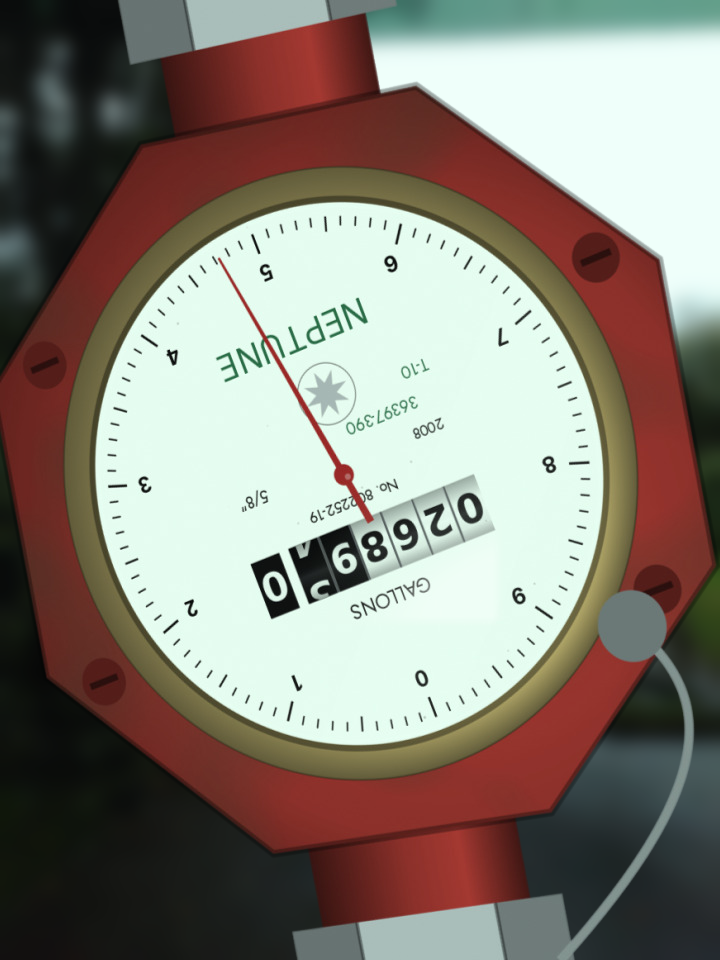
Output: 268934.7 gal
